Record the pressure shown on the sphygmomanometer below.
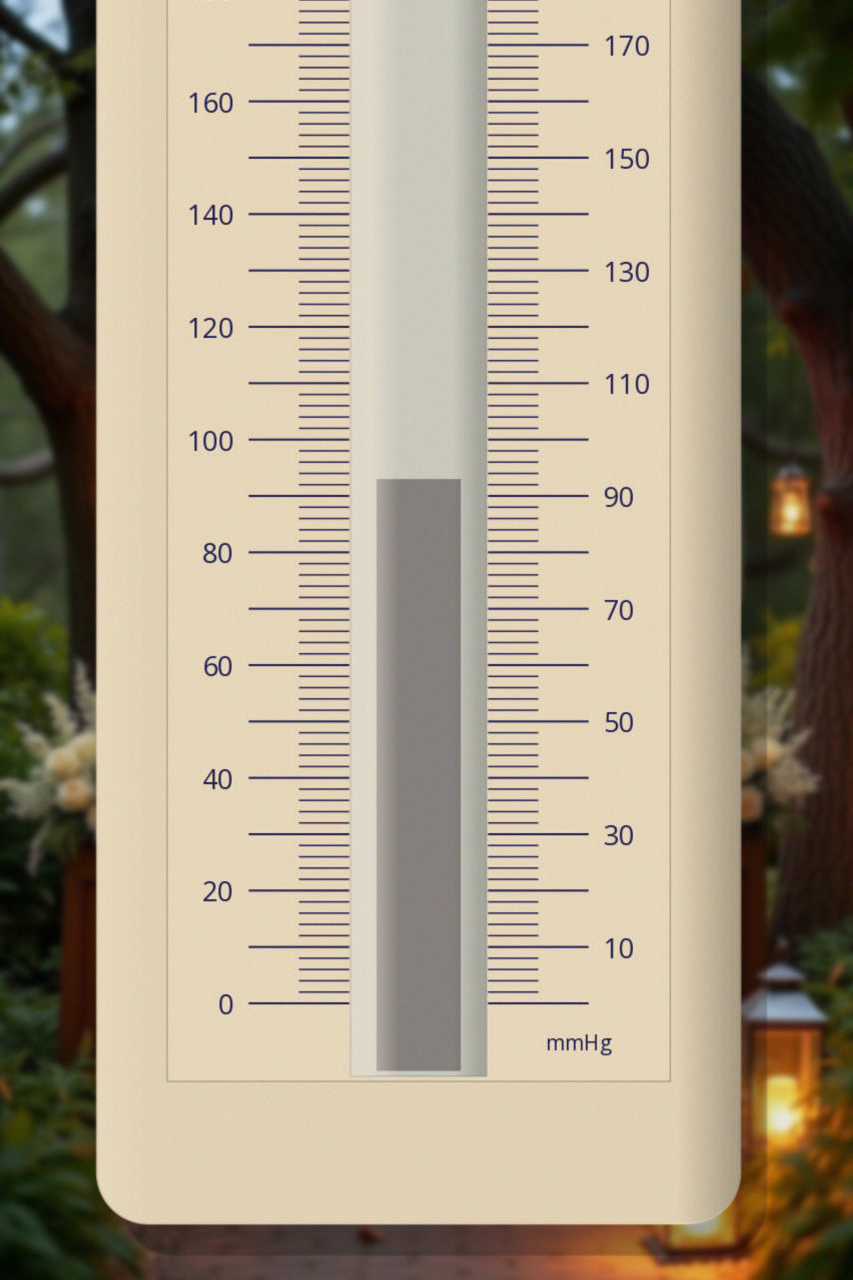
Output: 93 mmHg
